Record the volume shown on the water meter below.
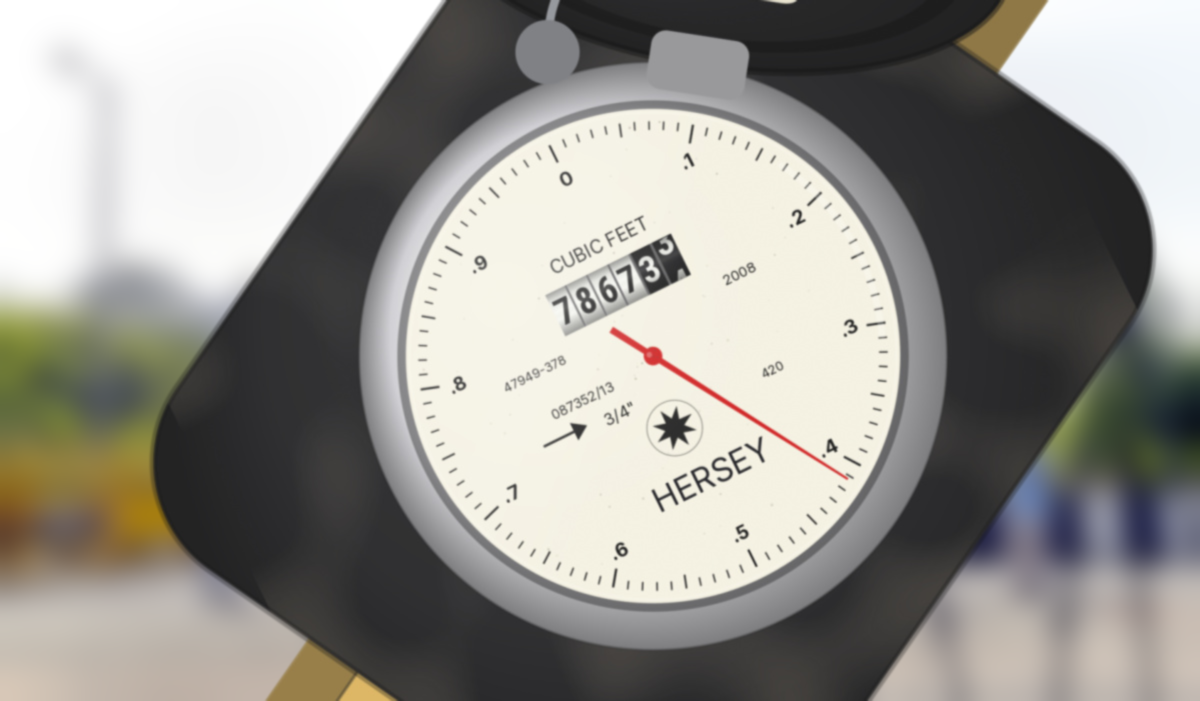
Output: 786733.41 ft³
